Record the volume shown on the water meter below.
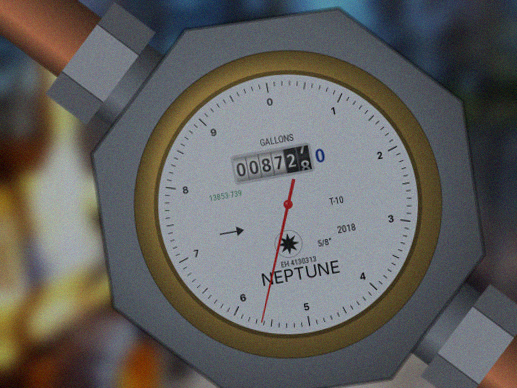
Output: 87275.6 gal
